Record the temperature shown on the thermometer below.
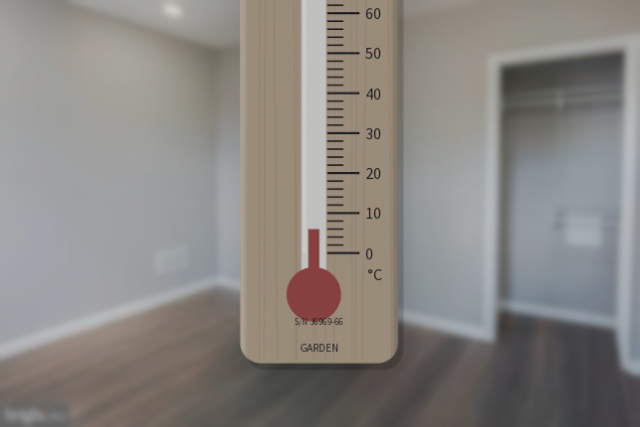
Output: 6 °C
